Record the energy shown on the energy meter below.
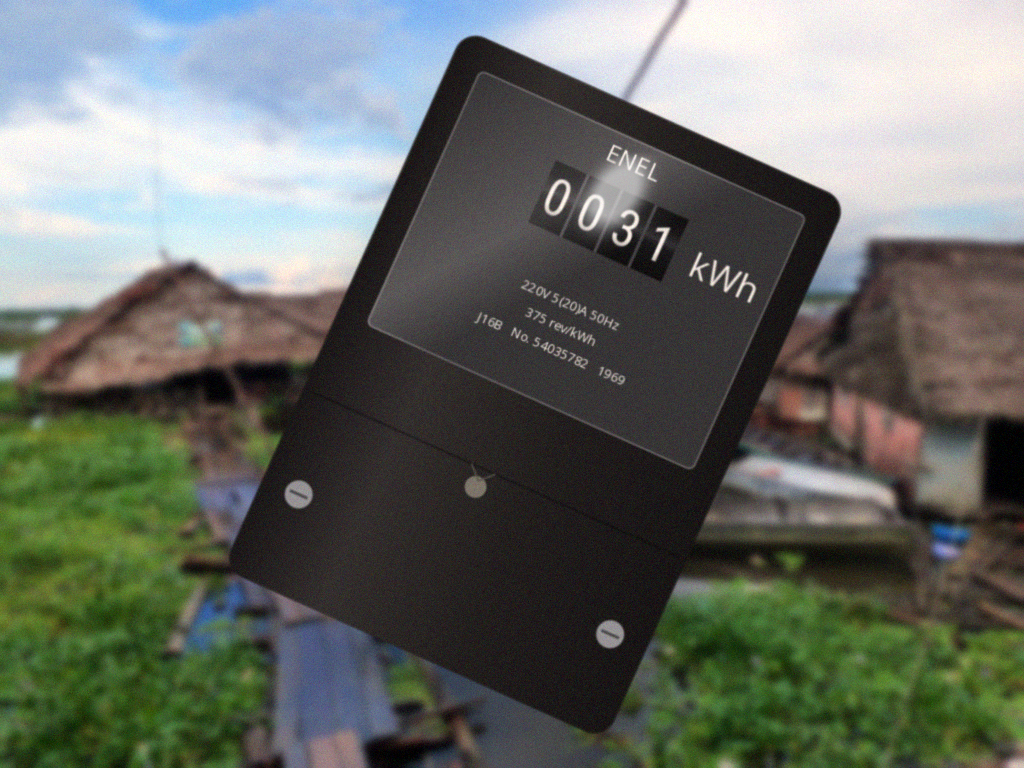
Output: 31 kWh
